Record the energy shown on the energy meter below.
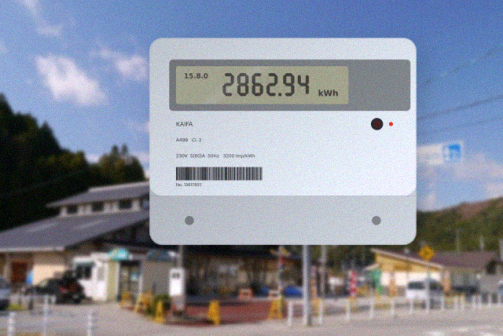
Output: 2862.94 kWh
